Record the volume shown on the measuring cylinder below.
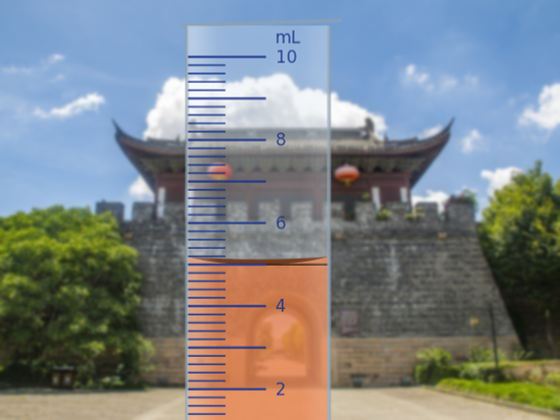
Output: 5 mL
